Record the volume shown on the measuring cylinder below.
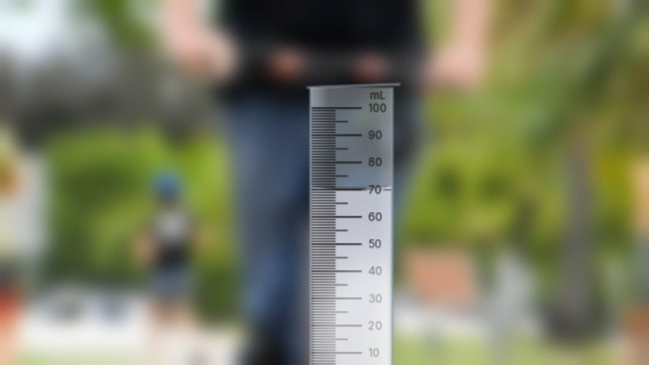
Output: 70 mL
